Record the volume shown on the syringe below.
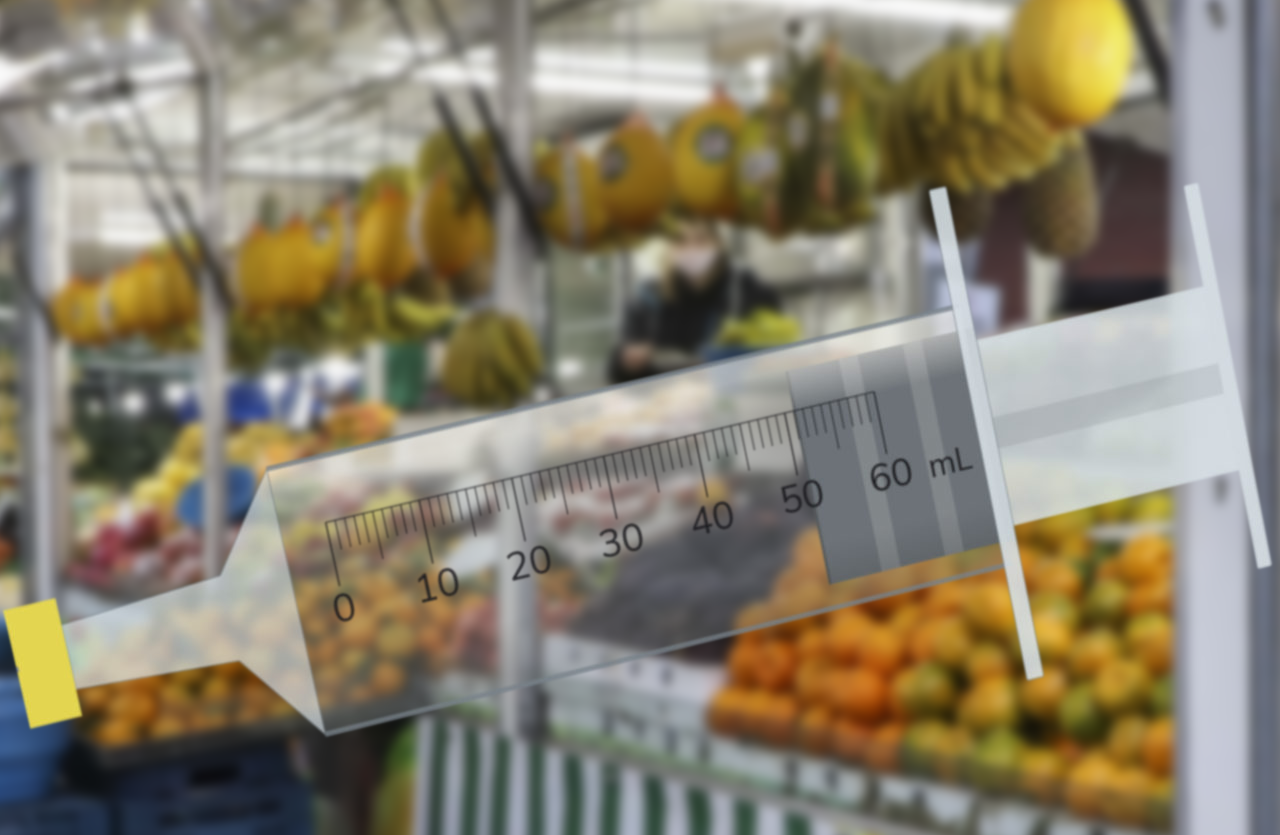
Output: 51 mL
